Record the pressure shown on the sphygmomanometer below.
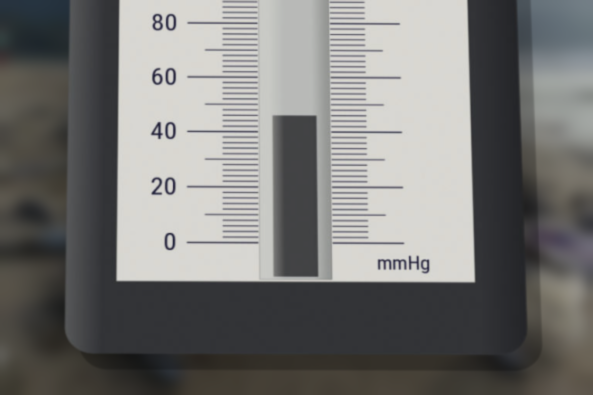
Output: 46 mmHg
